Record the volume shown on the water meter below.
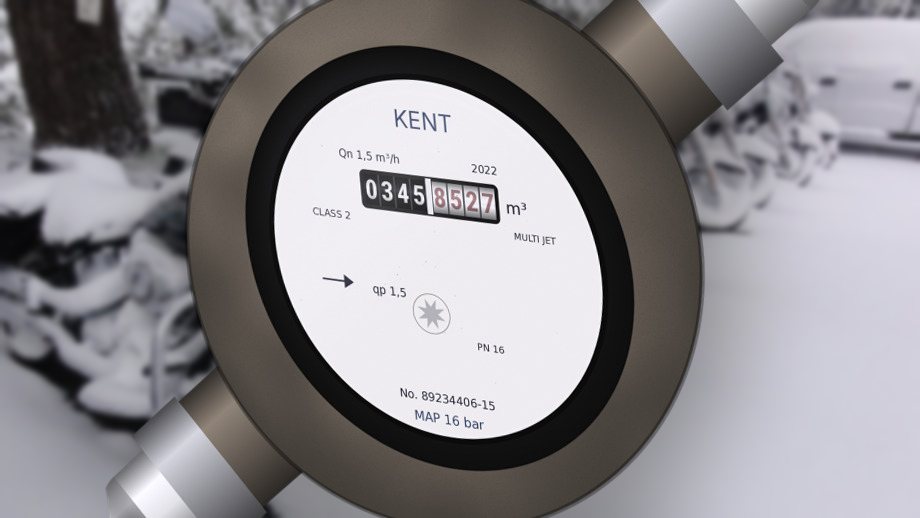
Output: 345.8527 m³
